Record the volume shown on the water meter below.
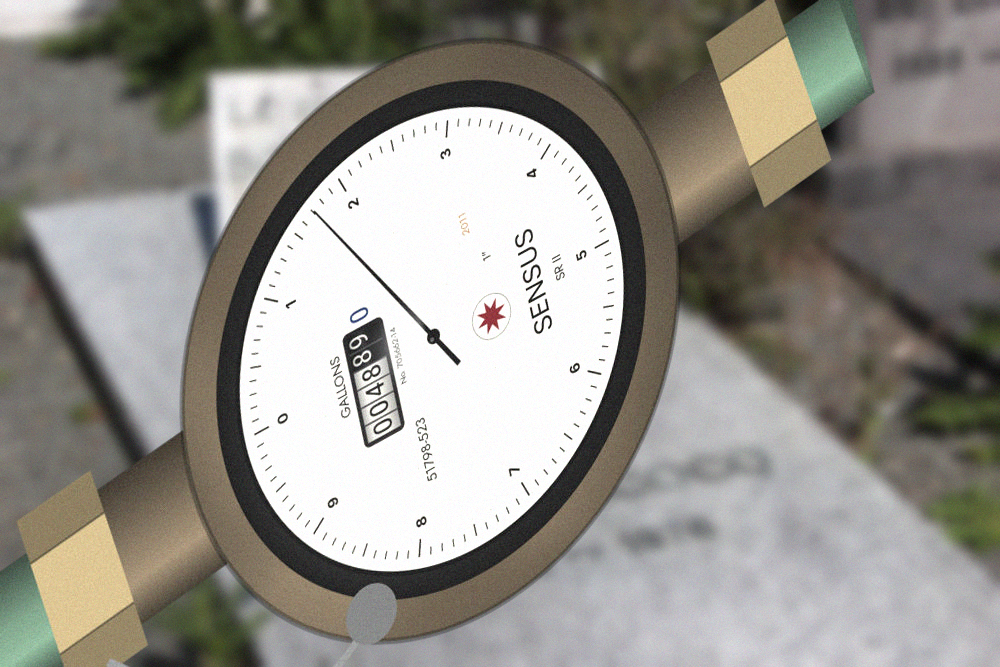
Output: 48891.7 gal
